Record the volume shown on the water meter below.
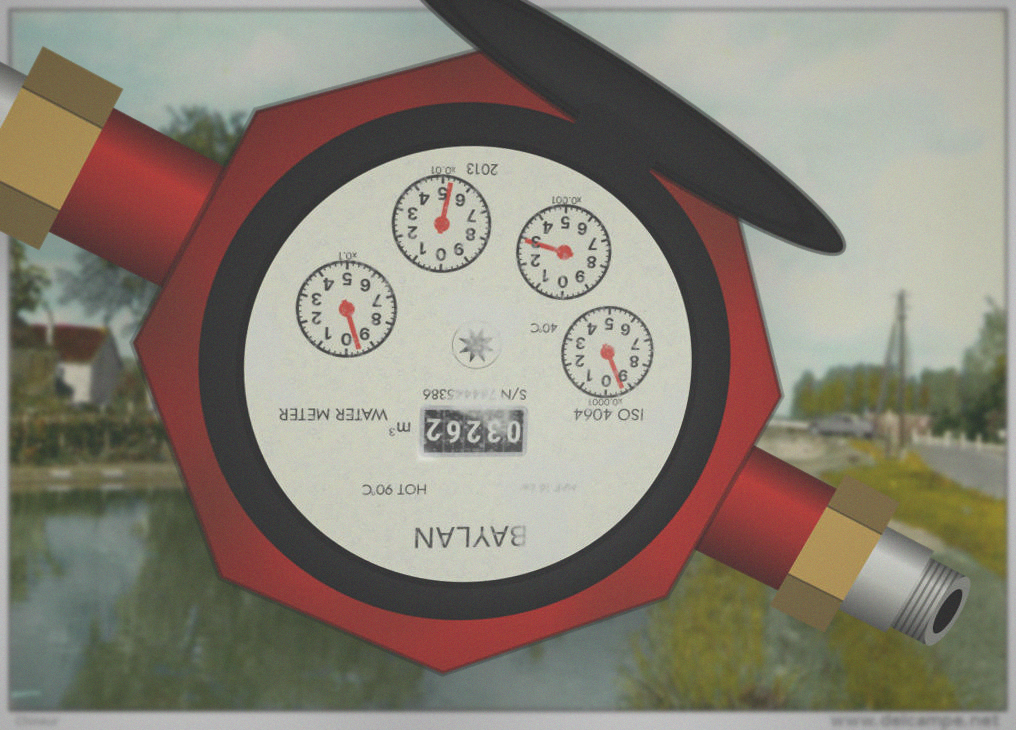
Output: 3261.9529 m³
